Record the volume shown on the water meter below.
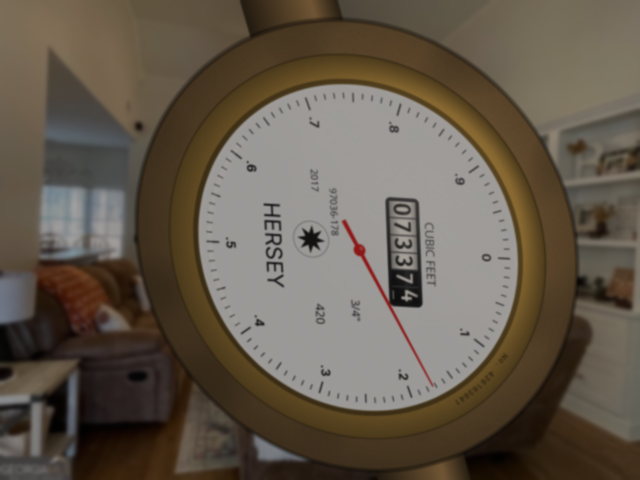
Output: 73374.17 ft³
